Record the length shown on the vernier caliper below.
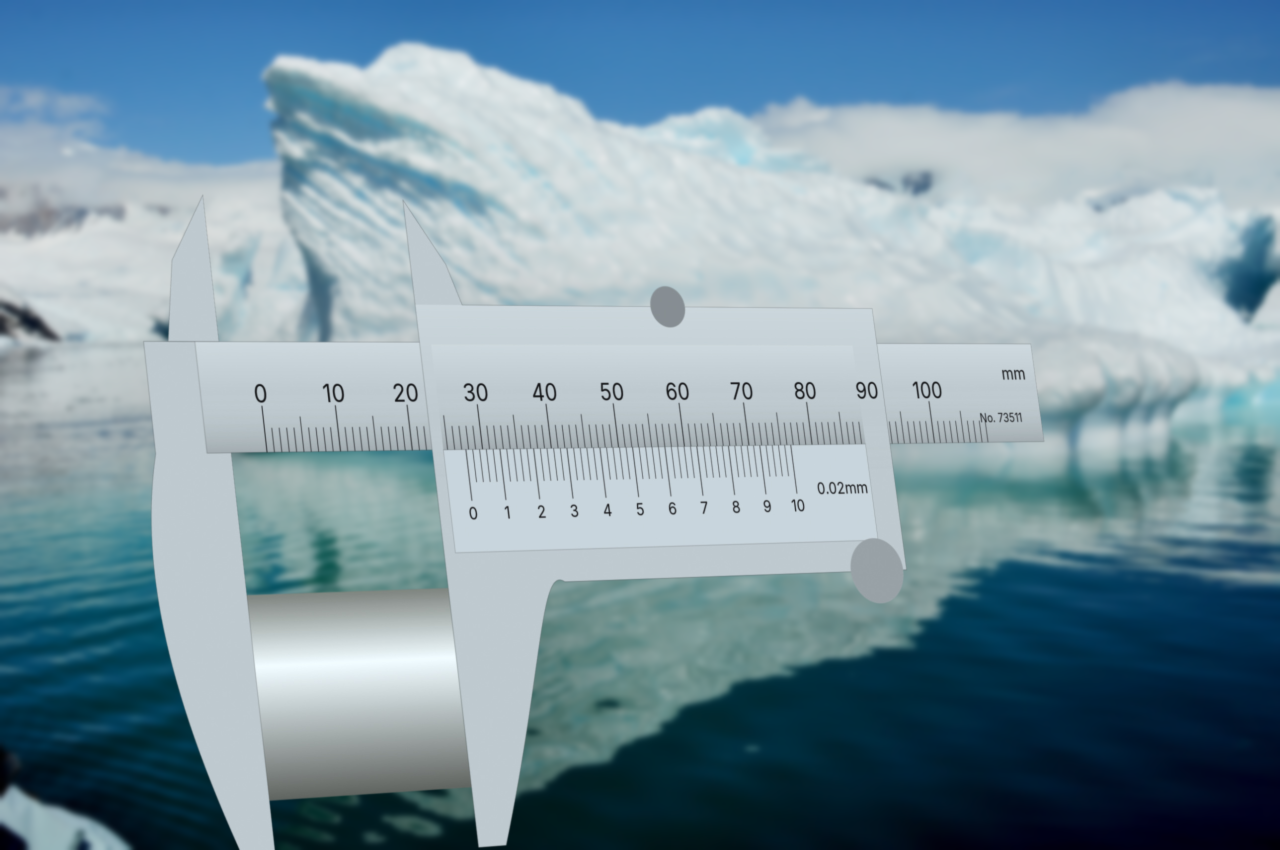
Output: 27.6 mm
